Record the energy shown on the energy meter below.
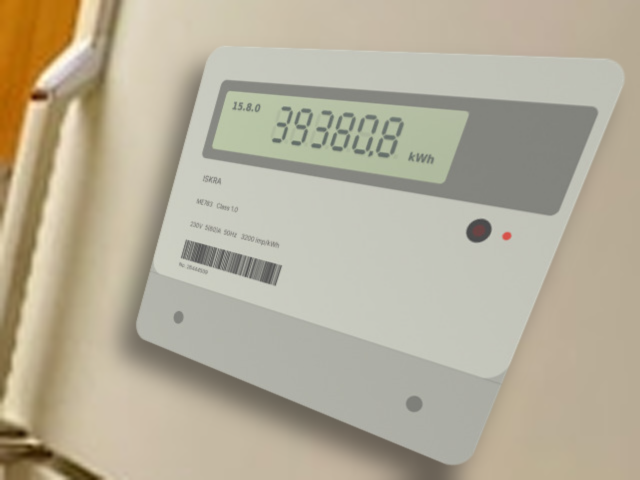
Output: 39380.8 kWh
